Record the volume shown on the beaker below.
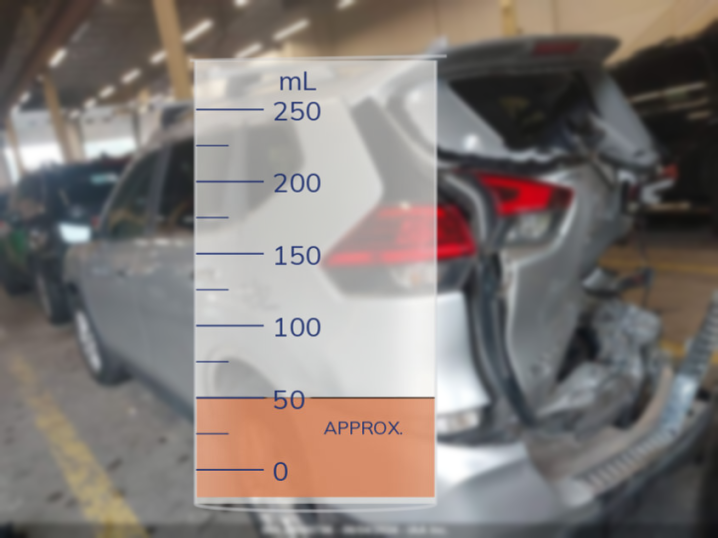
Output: 50 mL
